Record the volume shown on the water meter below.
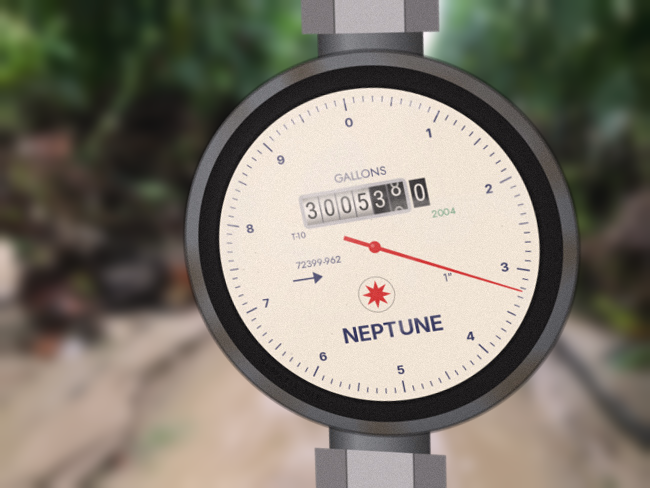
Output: 3005383.2 gal
